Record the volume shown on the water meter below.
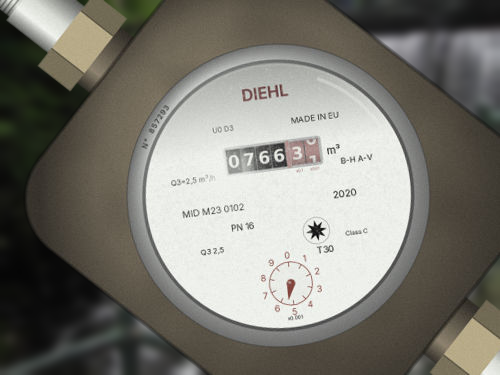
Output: 766.305 m³
